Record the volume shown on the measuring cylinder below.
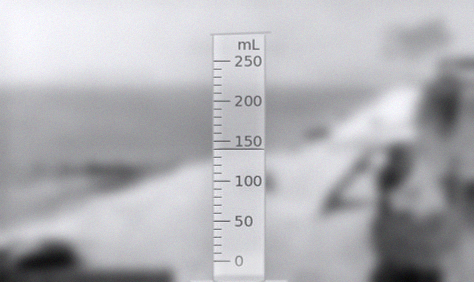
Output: 140 mL
